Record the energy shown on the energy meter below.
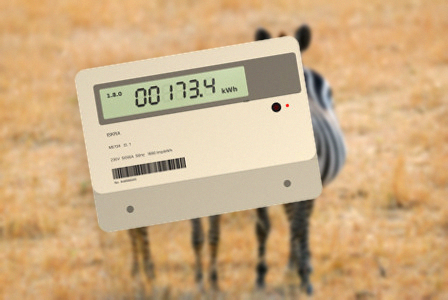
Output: 173.4 kWh
